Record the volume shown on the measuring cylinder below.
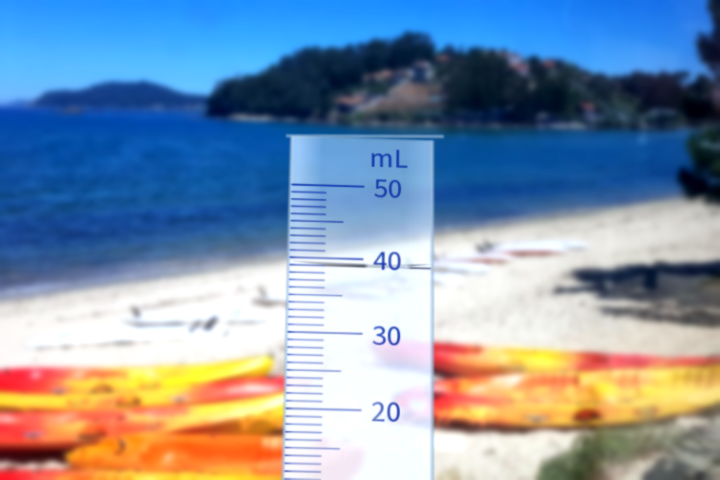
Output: 39 mL
